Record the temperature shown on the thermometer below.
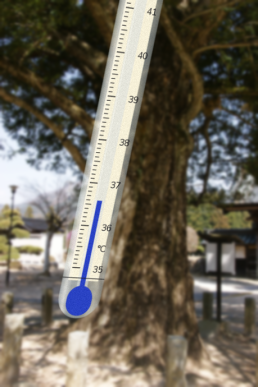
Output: 36.6 °C
